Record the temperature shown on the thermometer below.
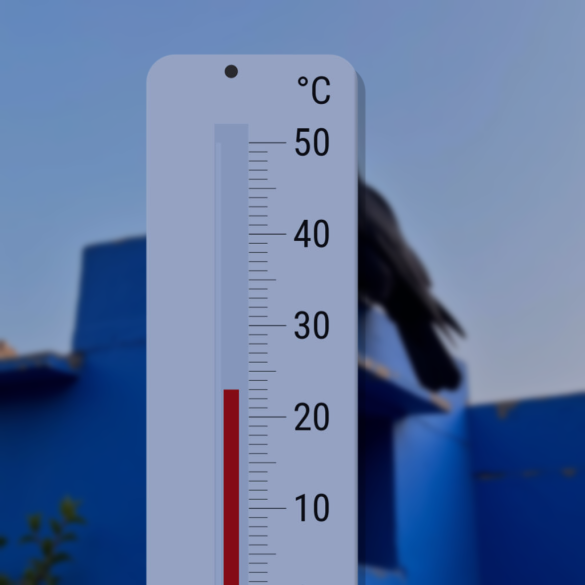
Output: 23 °C
